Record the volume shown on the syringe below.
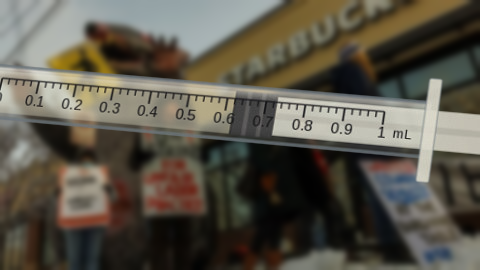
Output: 0.62 mL
